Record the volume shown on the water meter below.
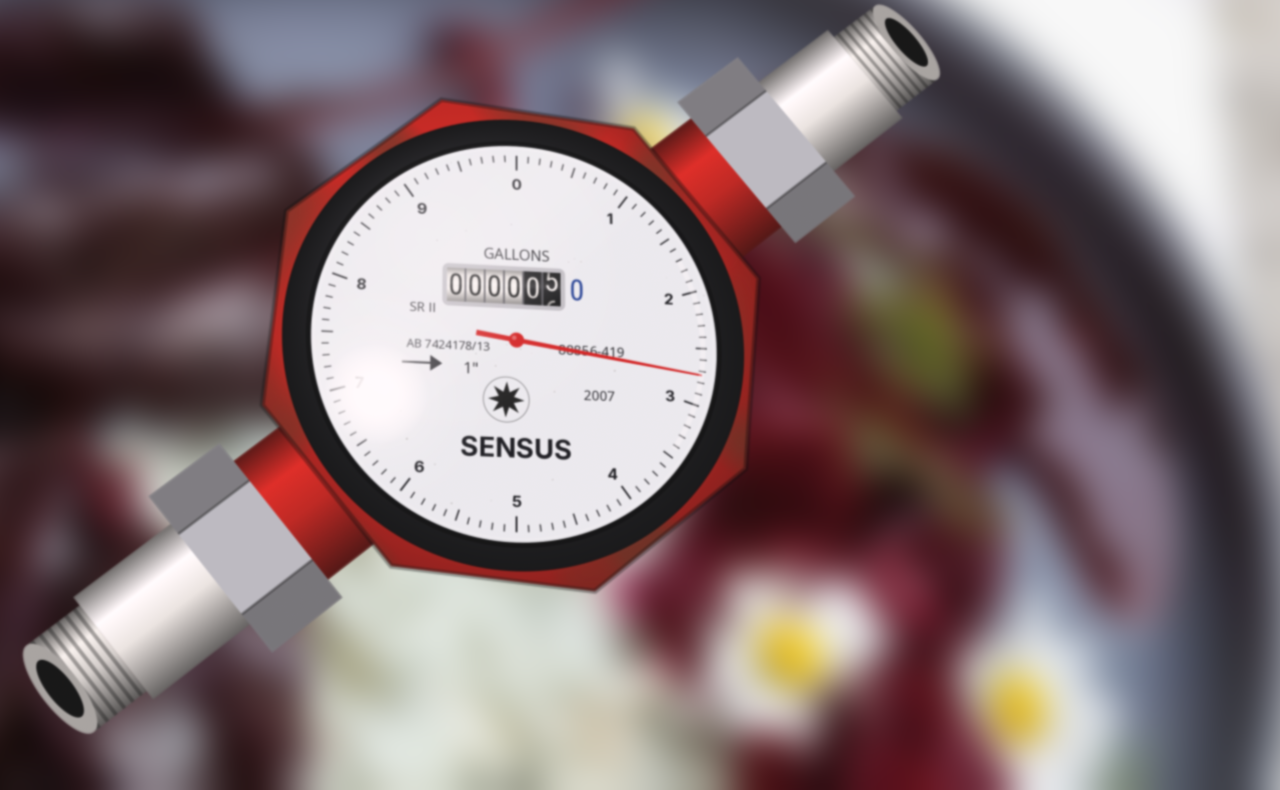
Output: 52.7 gal
